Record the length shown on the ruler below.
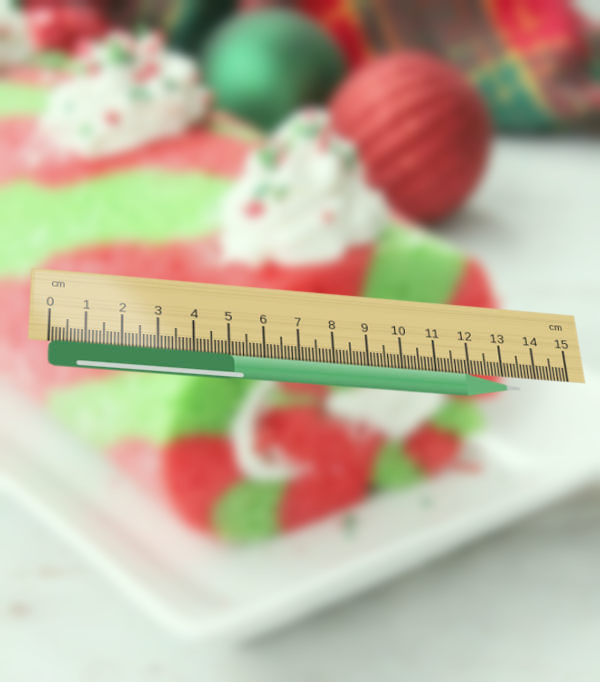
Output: 13.5 cm
